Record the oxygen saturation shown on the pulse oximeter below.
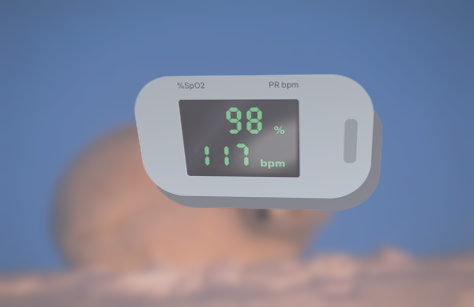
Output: 98 %
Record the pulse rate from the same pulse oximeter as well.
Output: 117 bpm
